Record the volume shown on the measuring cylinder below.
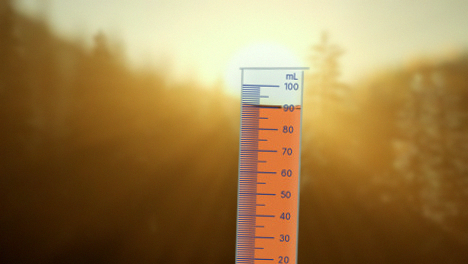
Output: 90 mL
